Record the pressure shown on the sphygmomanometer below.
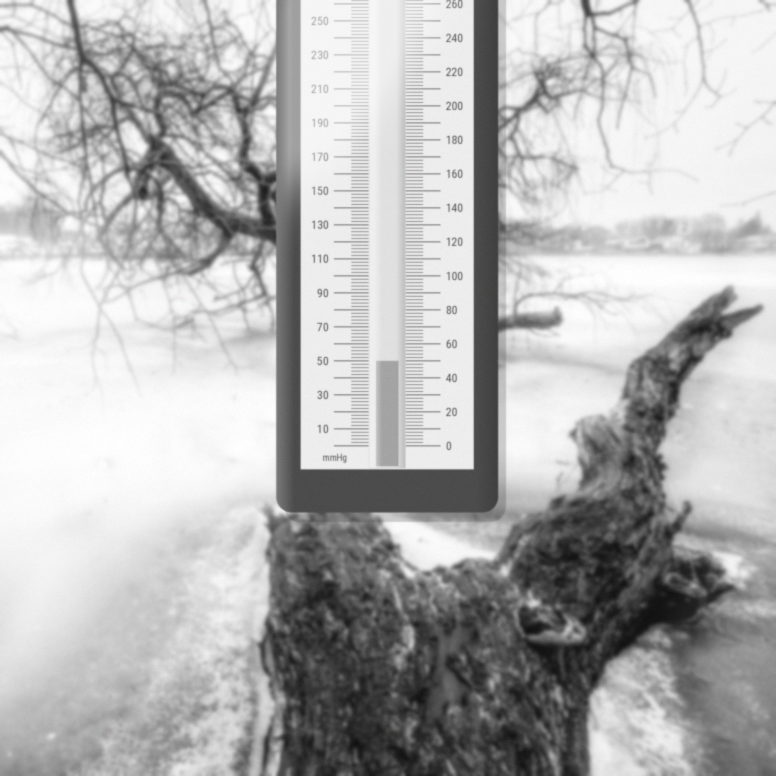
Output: 50 mmHg
